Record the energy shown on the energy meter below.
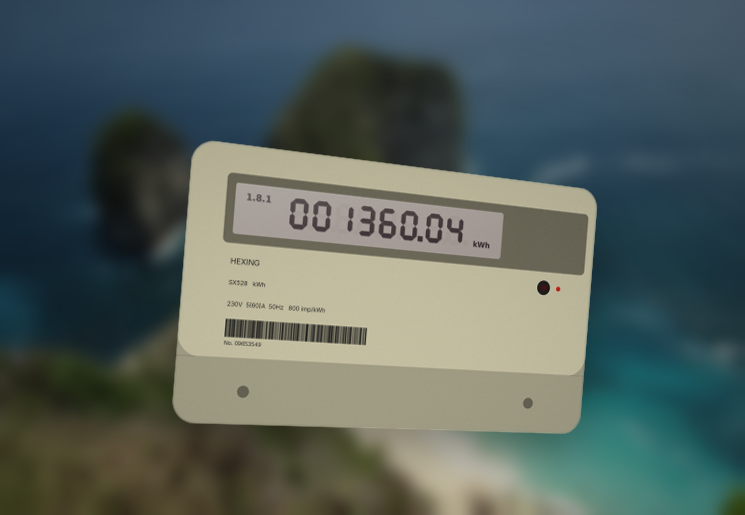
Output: 1360.04 kWh
